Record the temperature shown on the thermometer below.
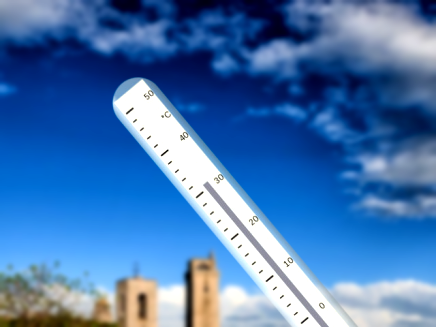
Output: 31 °C
